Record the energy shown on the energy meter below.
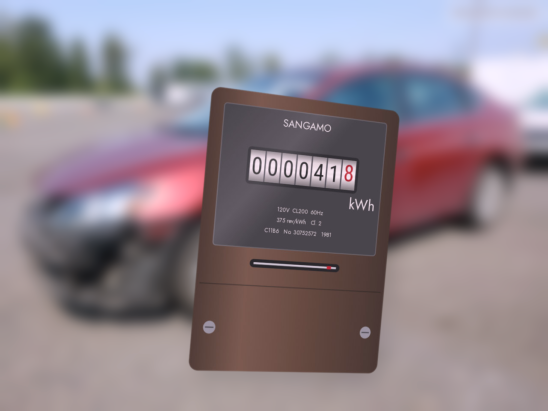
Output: 41.8 kWh
